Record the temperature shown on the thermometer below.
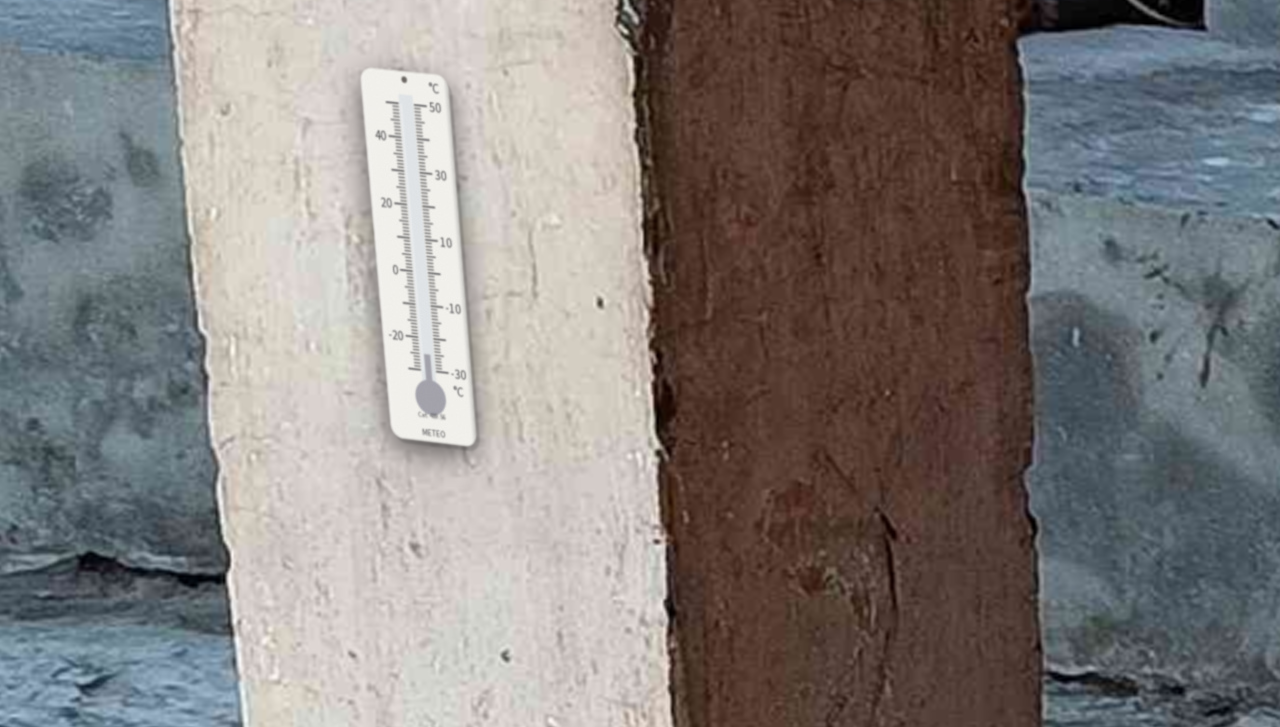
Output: -25 °C
